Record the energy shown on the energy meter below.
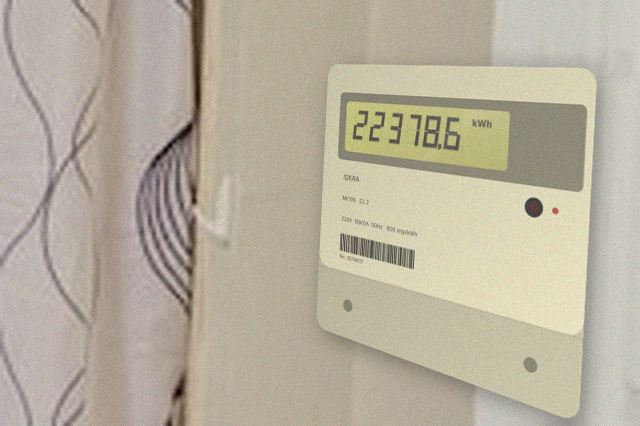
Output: 22378.6 kWh
